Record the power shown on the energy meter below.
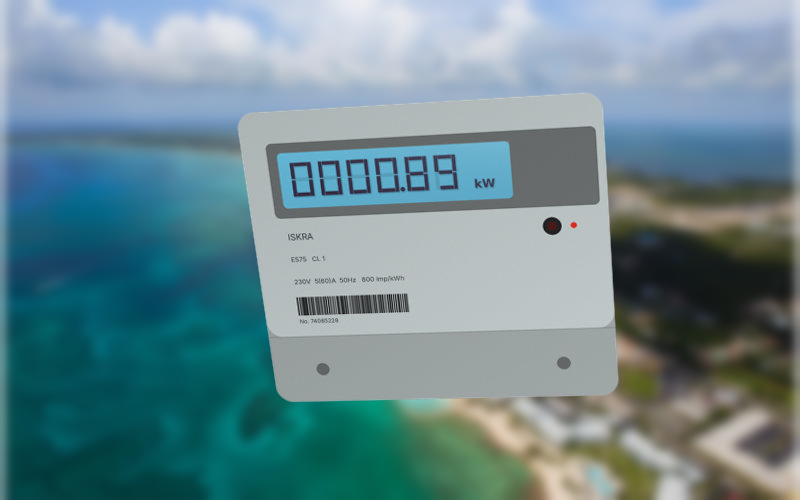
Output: 0.89 kW
